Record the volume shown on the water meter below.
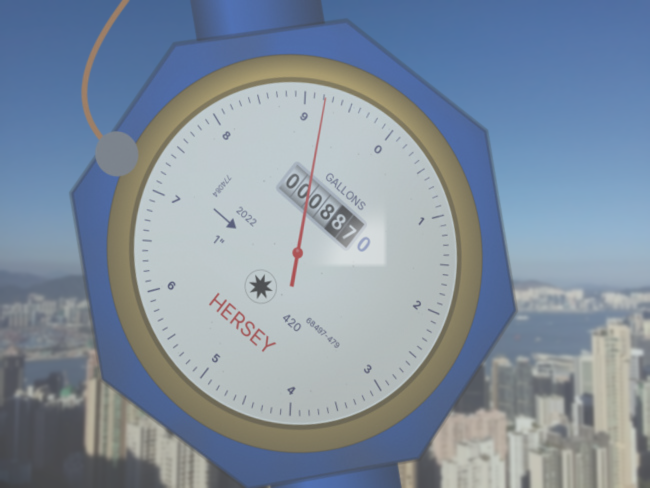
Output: 8869.2 gal
